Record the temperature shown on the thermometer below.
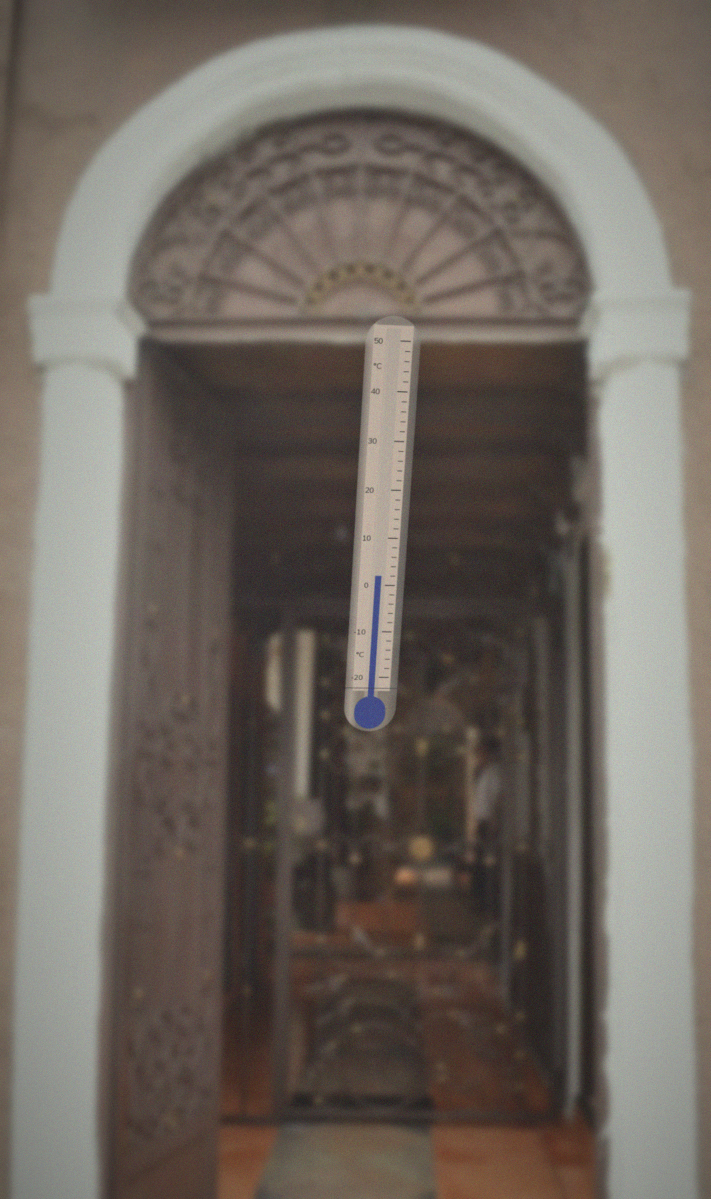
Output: 2 °C
